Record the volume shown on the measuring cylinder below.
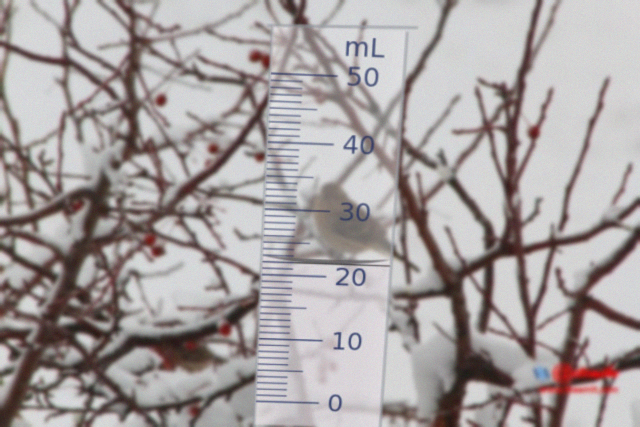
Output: 22 mL
